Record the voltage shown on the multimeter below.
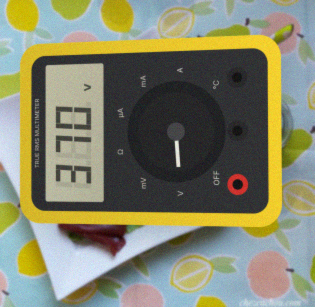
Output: 370 V
